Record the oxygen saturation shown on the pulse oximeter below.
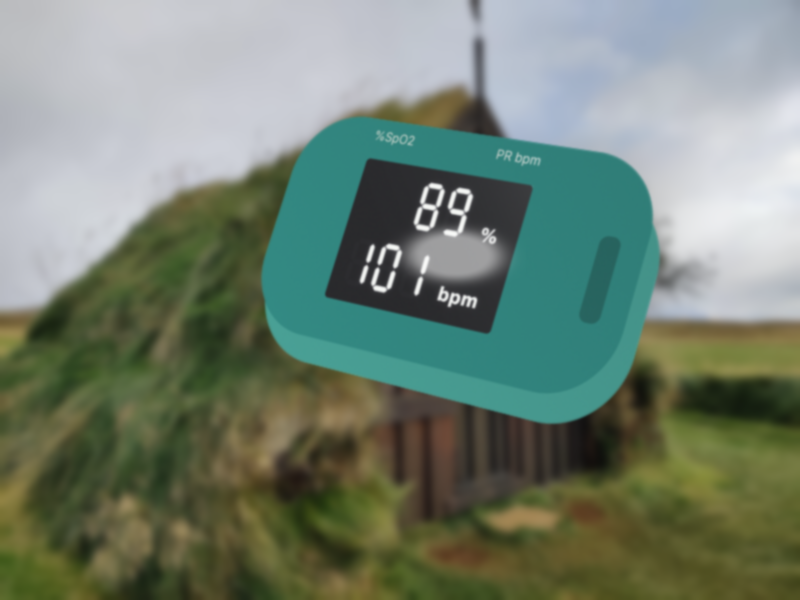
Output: 89 %
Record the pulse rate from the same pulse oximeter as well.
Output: 101 bpm
